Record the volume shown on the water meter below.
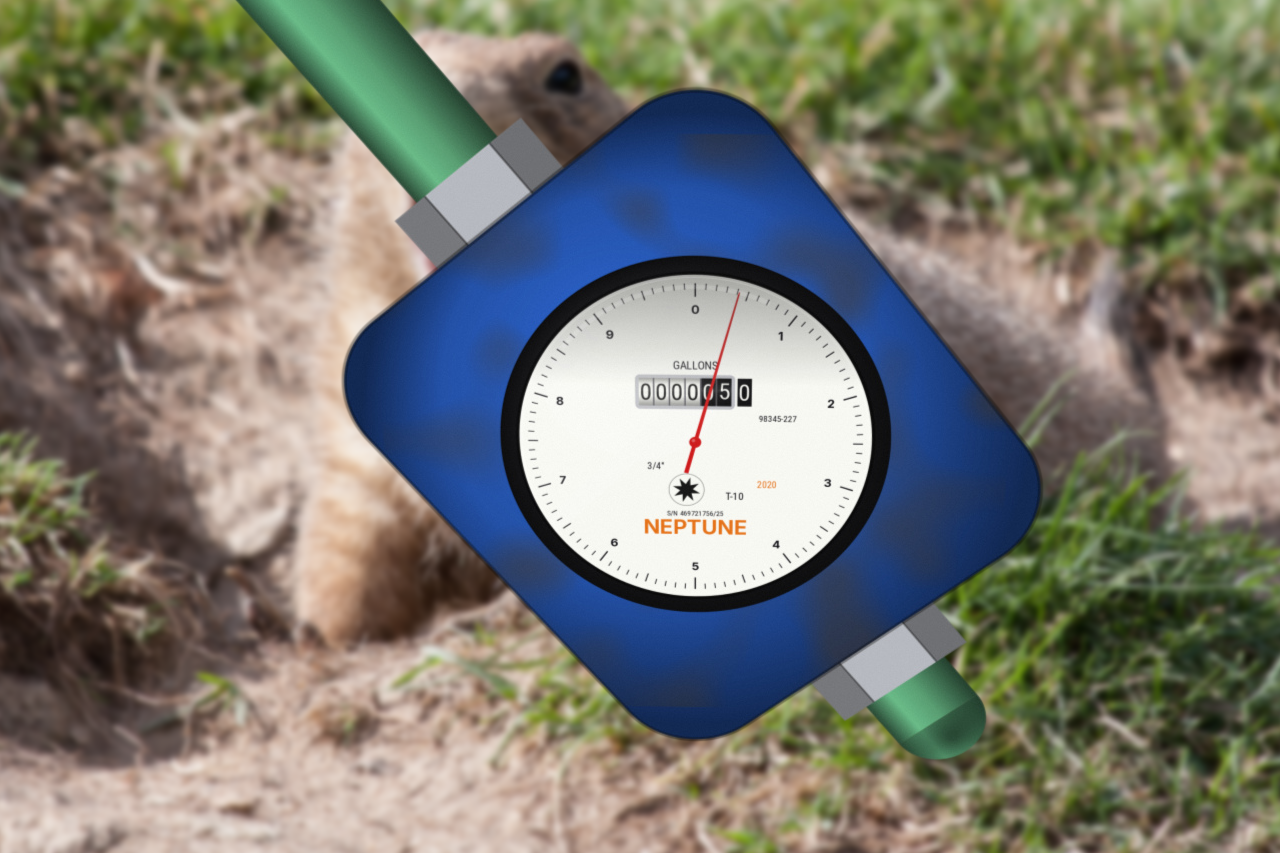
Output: 50.4 gal
